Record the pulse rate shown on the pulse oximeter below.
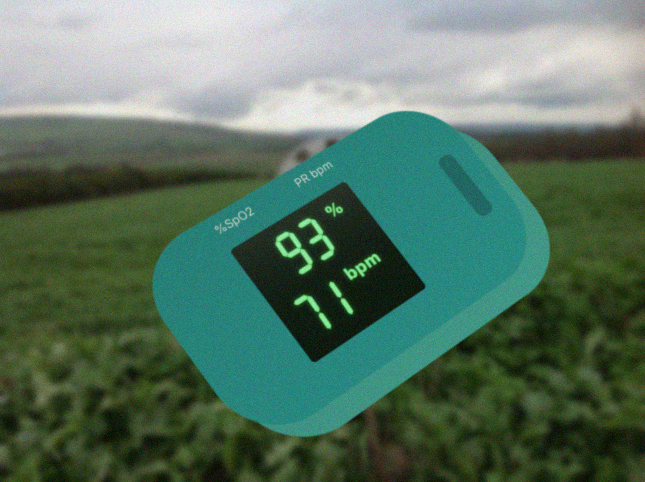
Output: 71 bpm
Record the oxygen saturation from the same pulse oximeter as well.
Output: 93 %
